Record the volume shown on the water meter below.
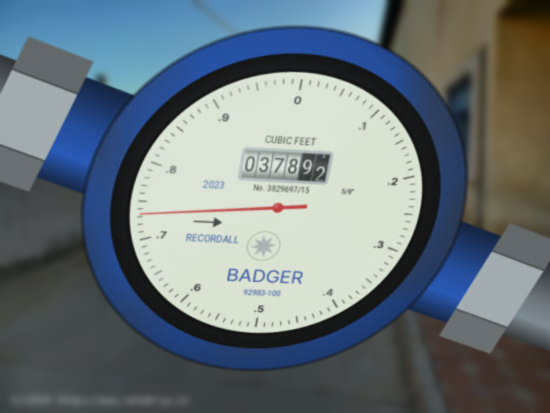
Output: 37891.73 ft³
